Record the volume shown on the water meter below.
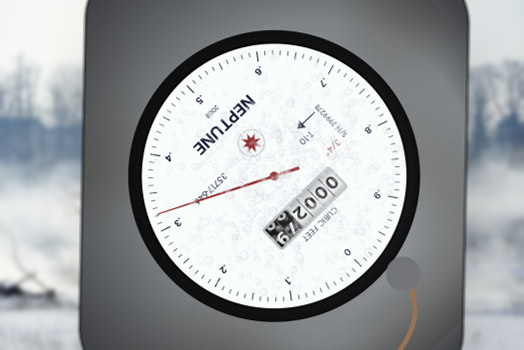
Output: 279.32 ft³
